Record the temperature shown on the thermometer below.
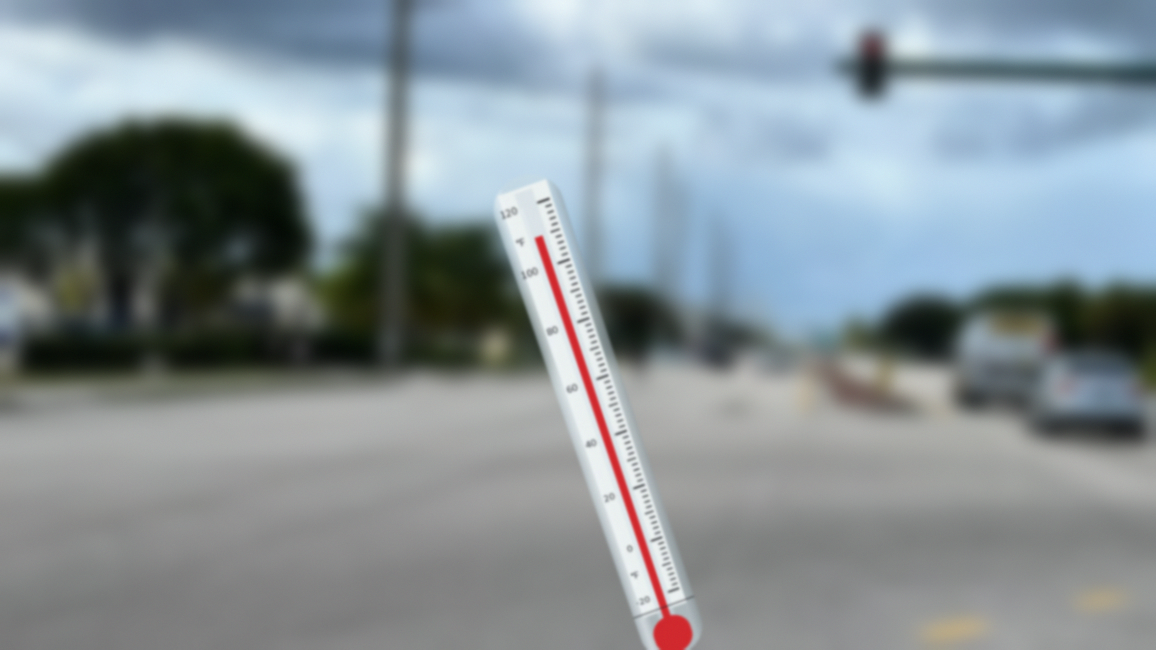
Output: 110 °F
